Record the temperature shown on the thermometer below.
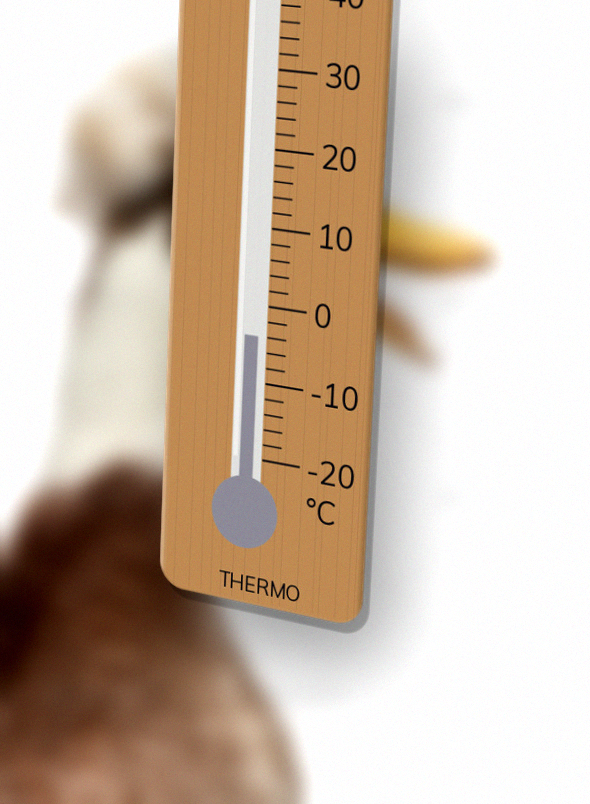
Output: -4 °C
